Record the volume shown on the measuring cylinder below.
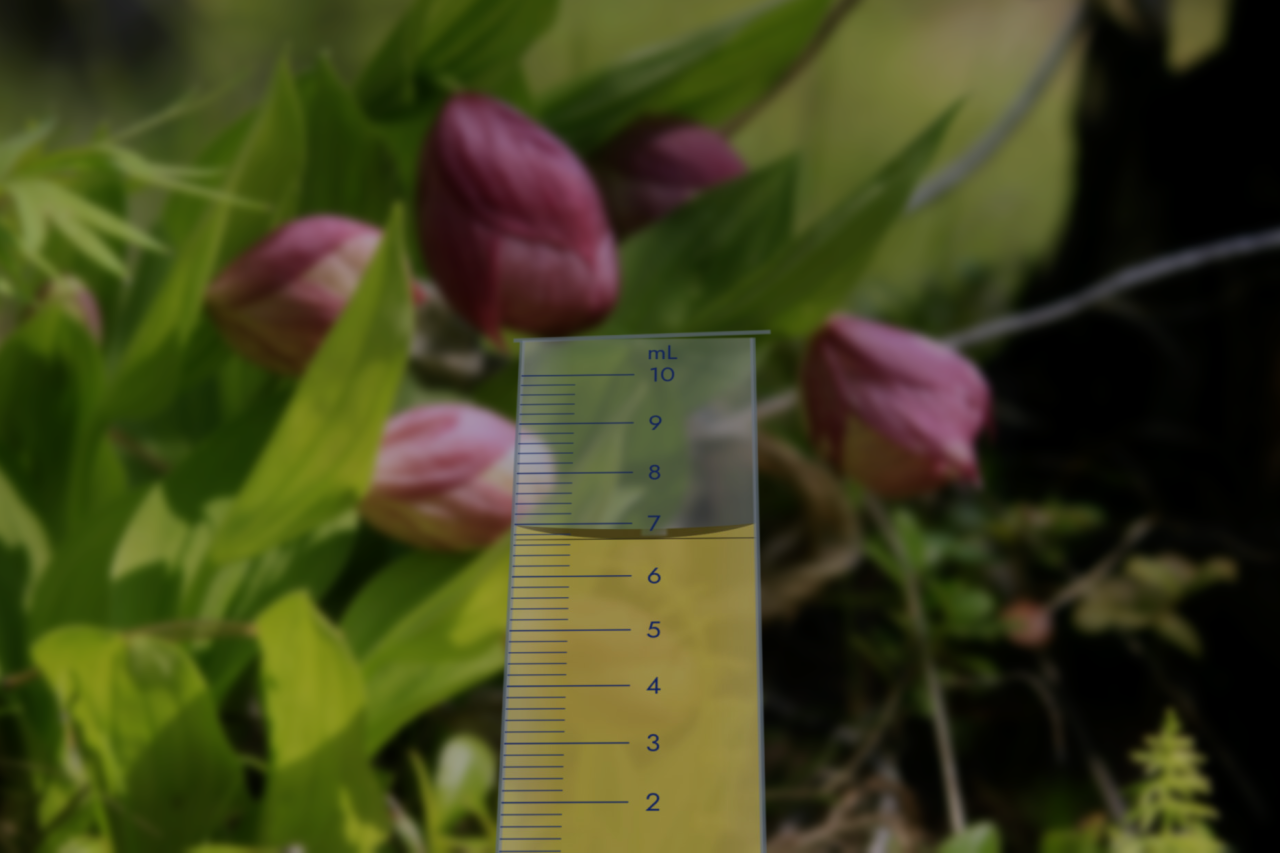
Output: 6.7 mL
